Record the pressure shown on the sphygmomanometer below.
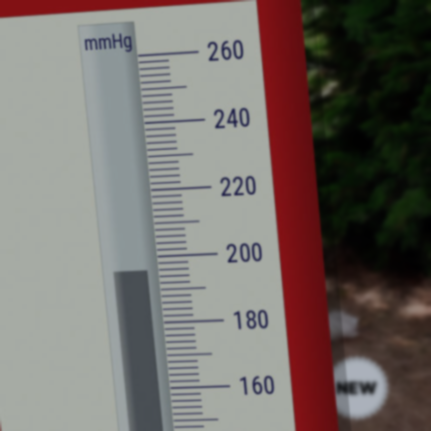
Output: 196 mmHg
